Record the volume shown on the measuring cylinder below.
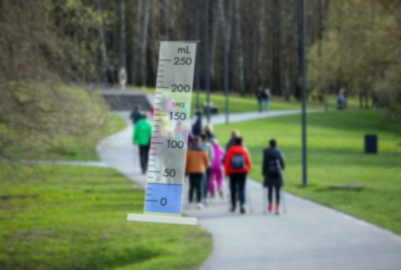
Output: 30 mL
